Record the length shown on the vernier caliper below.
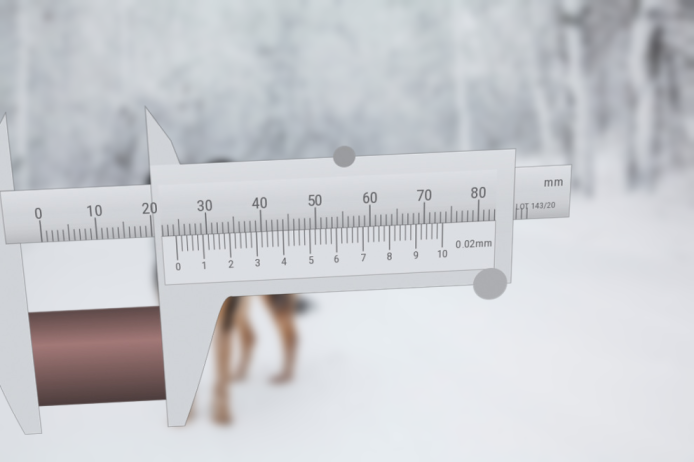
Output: 24.4 mm
